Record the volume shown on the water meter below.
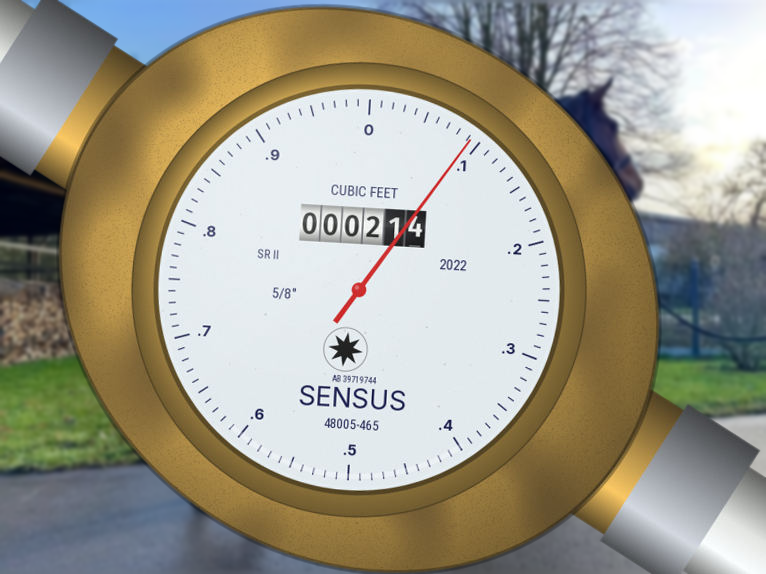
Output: 214.09 ft³
